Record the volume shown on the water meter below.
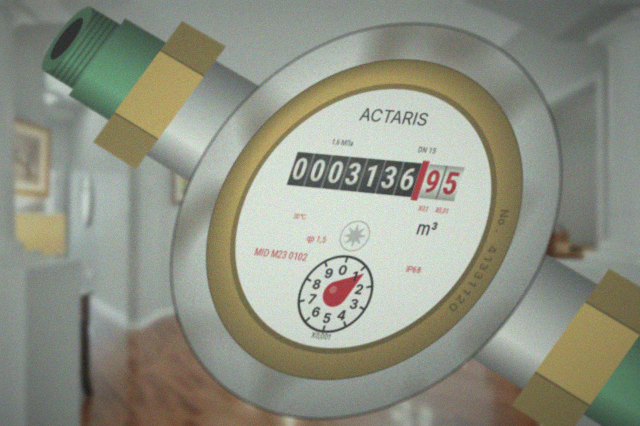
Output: 3136.951 m³
